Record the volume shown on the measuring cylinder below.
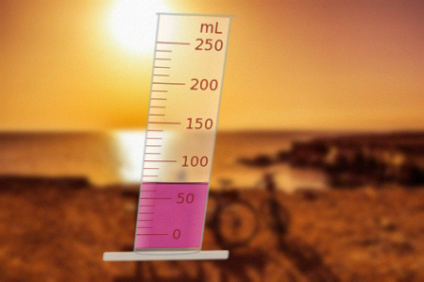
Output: 70 mL
